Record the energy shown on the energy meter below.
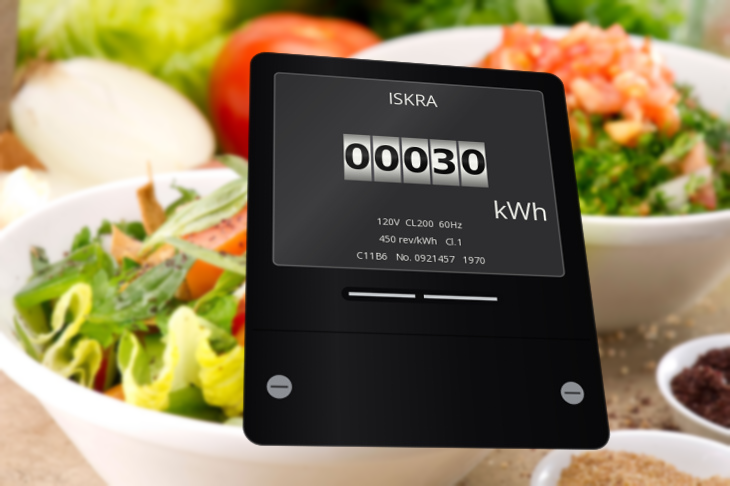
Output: 30 kWh
